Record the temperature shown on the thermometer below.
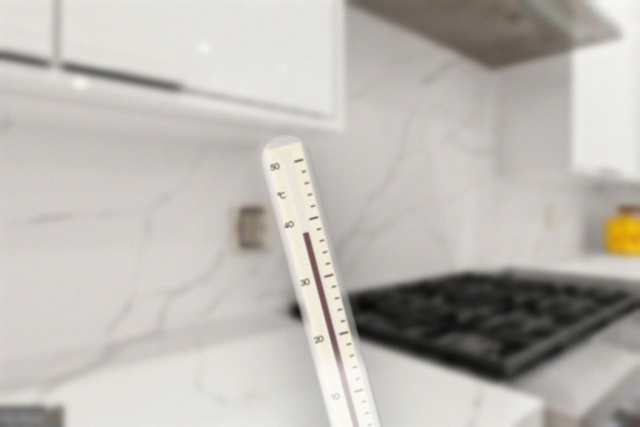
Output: 38 °C
